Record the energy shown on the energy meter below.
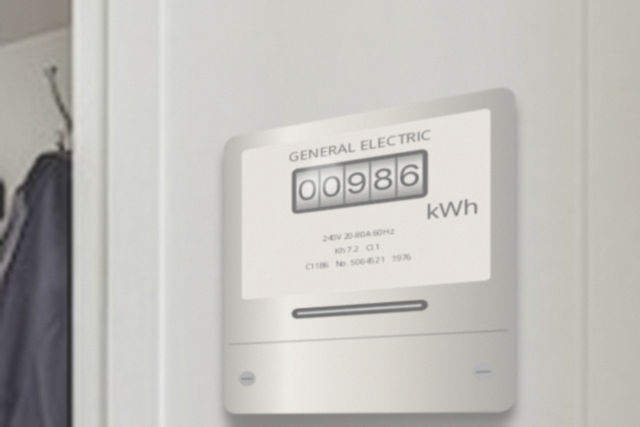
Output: 986 kWh
